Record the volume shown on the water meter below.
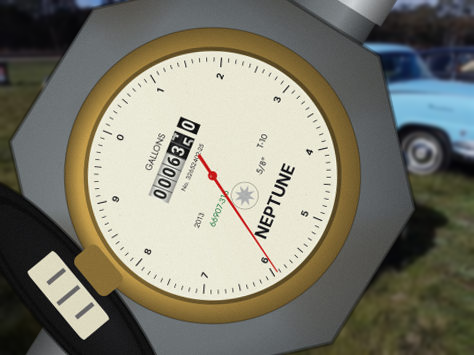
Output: 6345.9 gal
